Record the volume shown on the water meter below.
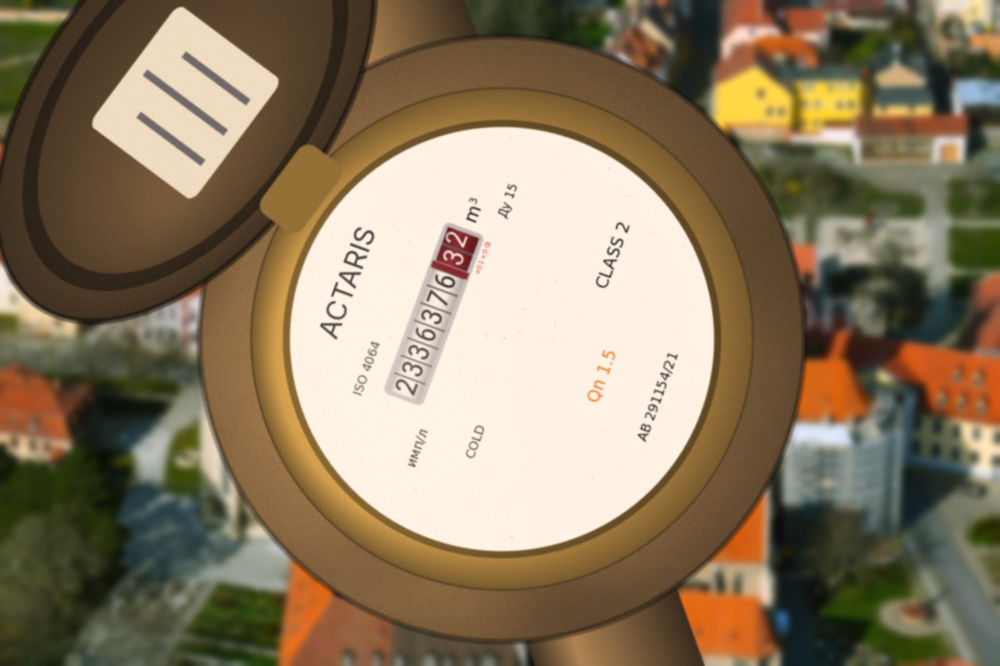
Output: 2336376.32 m³
